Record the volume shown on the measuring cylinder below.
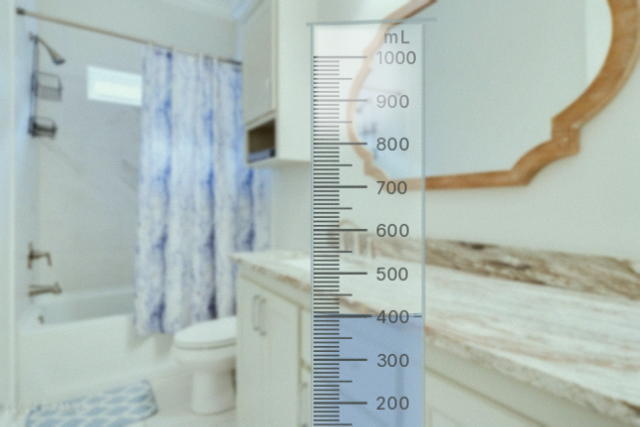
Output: 400 mL
